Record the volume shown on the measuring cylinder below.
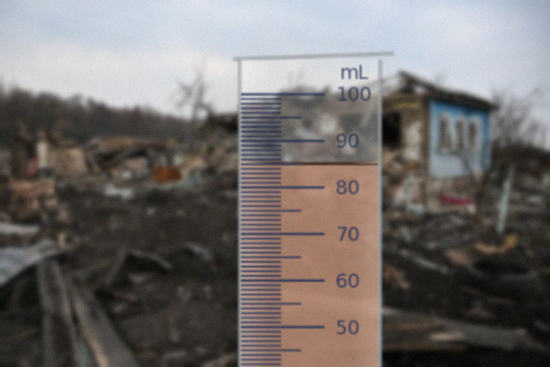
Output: 85 mL
